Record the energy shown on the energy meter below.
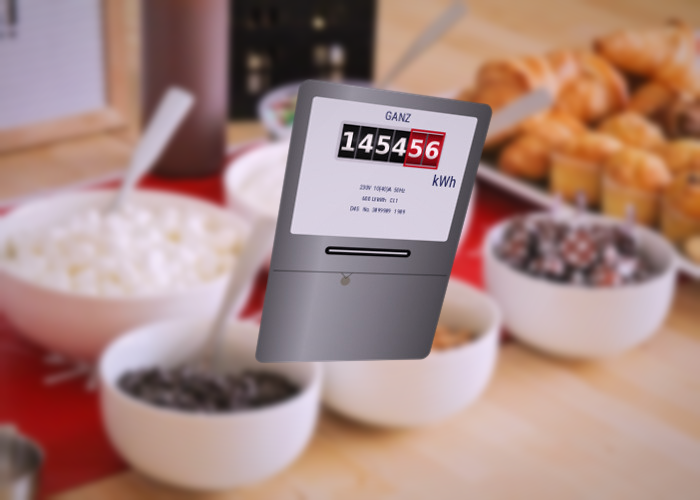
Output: 1454.56 kWh
